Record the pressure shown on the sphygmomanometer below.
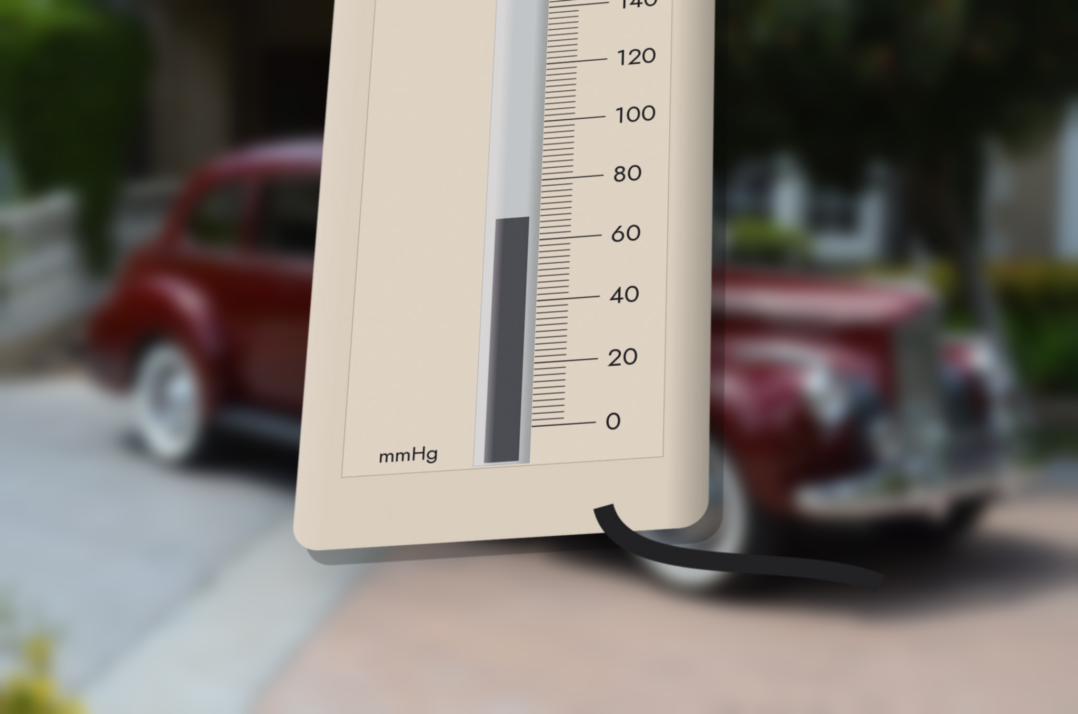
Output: 68 mmHg
